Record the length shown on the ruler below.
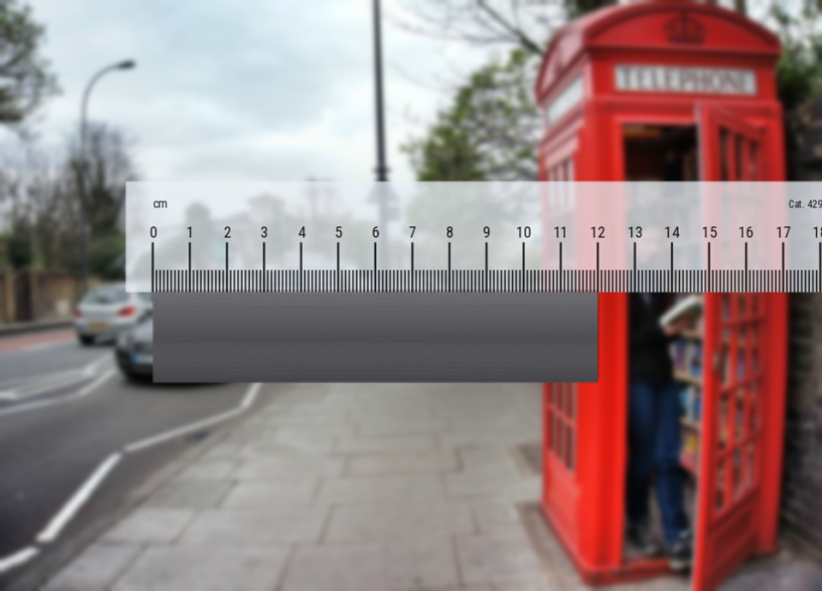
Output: 12 cm
